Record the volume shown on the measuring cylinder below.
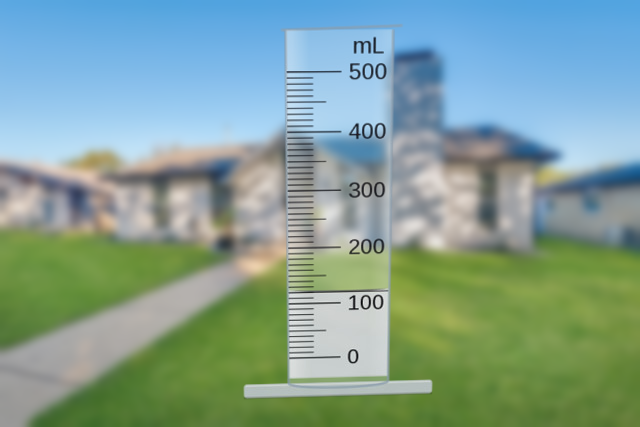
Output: 120 mL
